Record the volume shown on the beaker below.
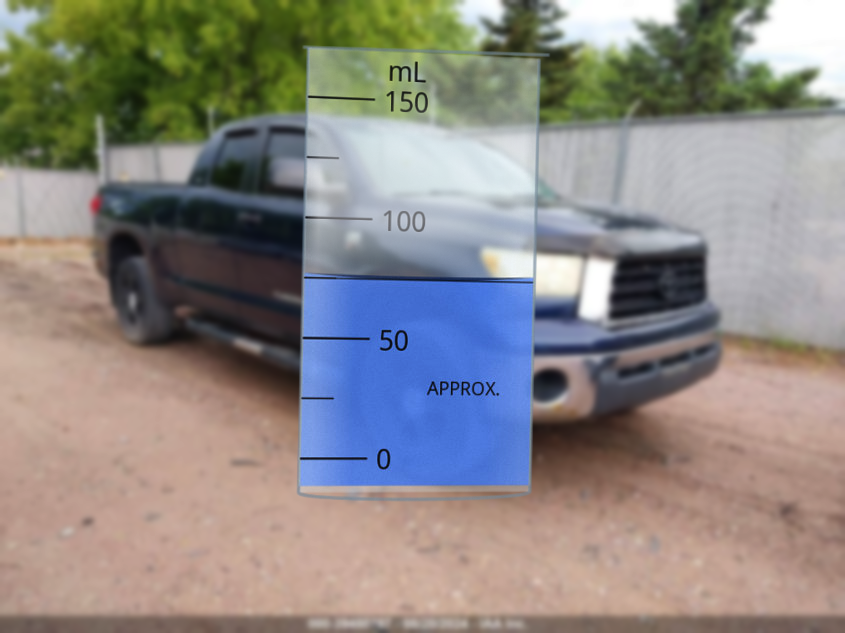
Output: 75 mL
